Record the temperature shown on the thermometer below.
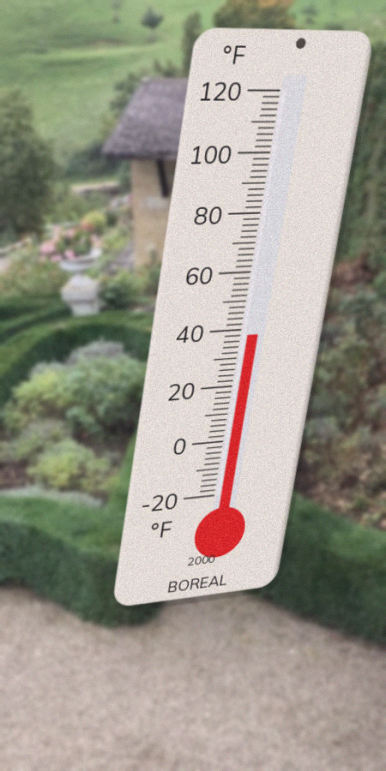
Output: 38 °F
